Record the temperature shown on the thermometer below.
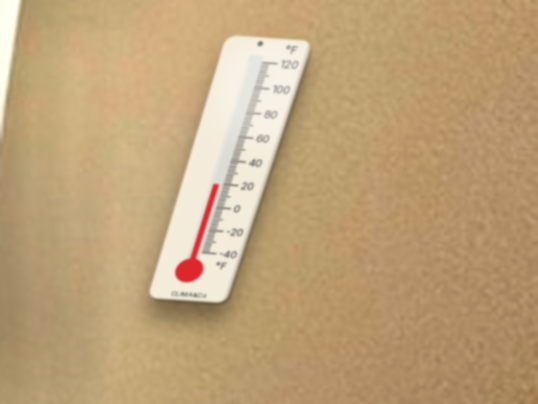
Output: 20 °F
